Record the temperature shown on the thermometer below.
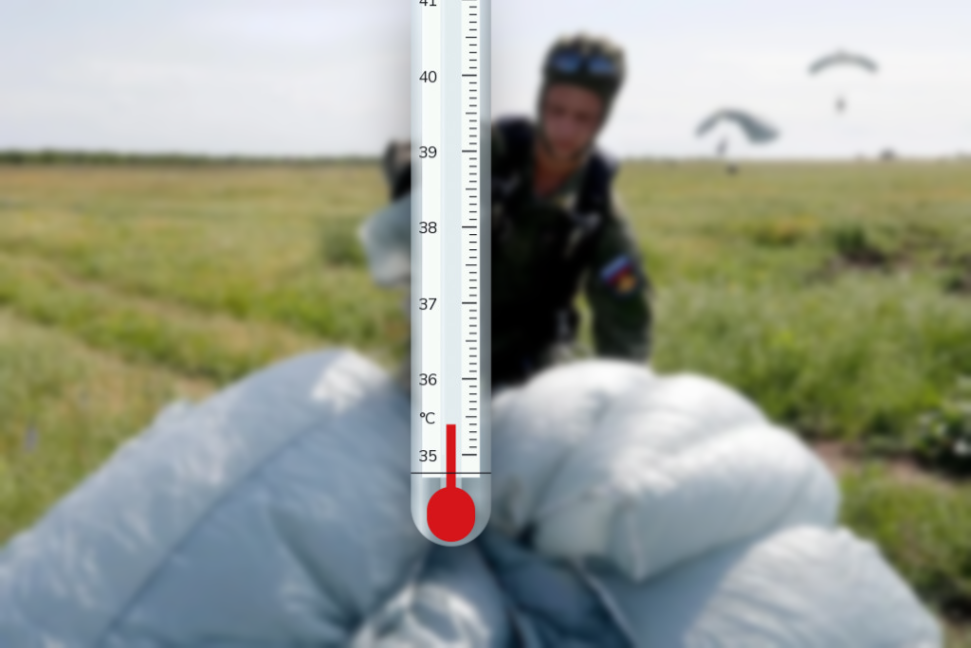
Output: 35.4 °C
